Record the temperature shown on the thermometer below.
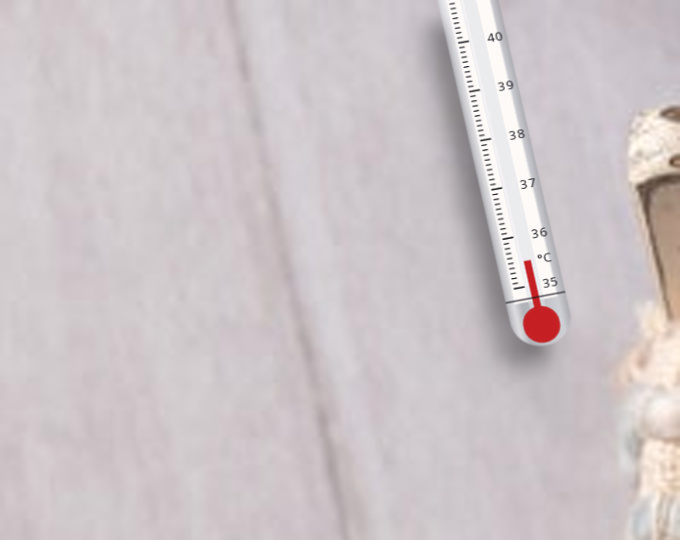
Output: 35.5 °C
